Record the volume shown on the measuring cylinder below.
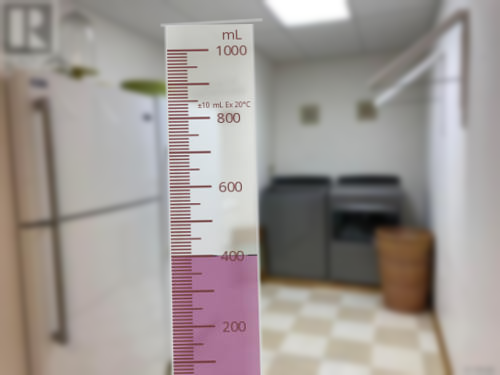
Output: 400 mL
